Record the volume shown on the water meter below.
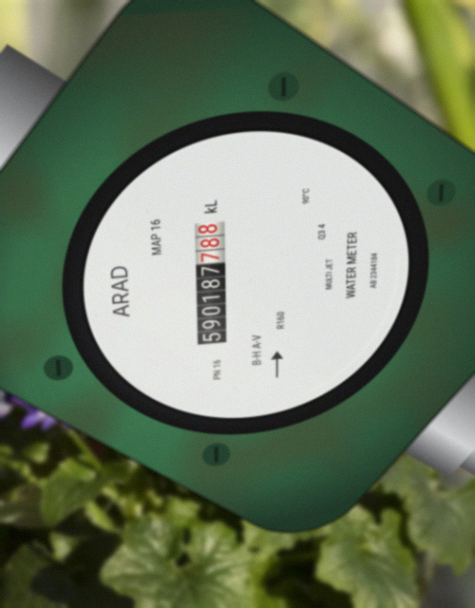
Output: 590187.788 kL
